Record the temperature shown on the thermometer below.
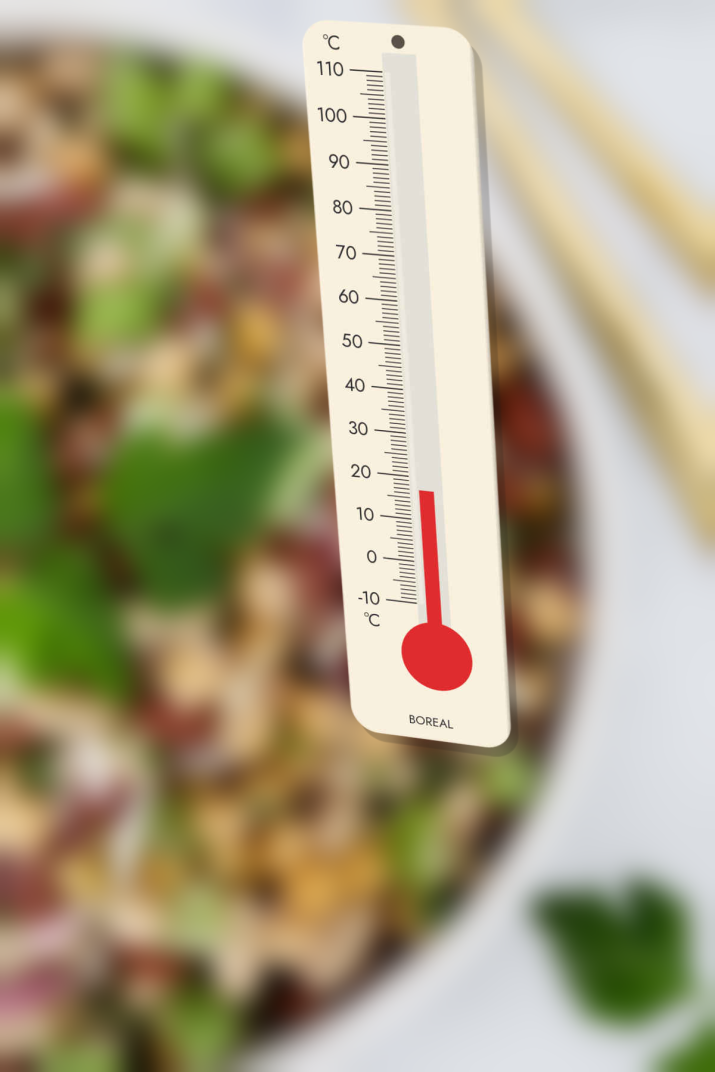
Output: 17 °C
